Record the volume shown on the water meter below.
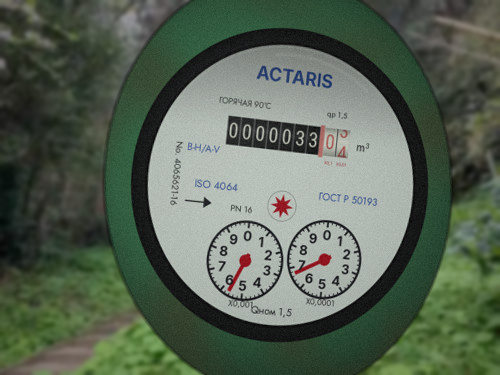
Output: 33.0356 m³
